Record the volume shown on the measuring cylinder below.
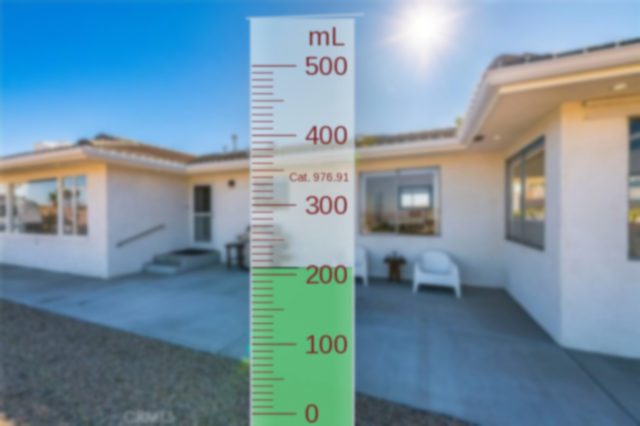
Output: 210 mL
